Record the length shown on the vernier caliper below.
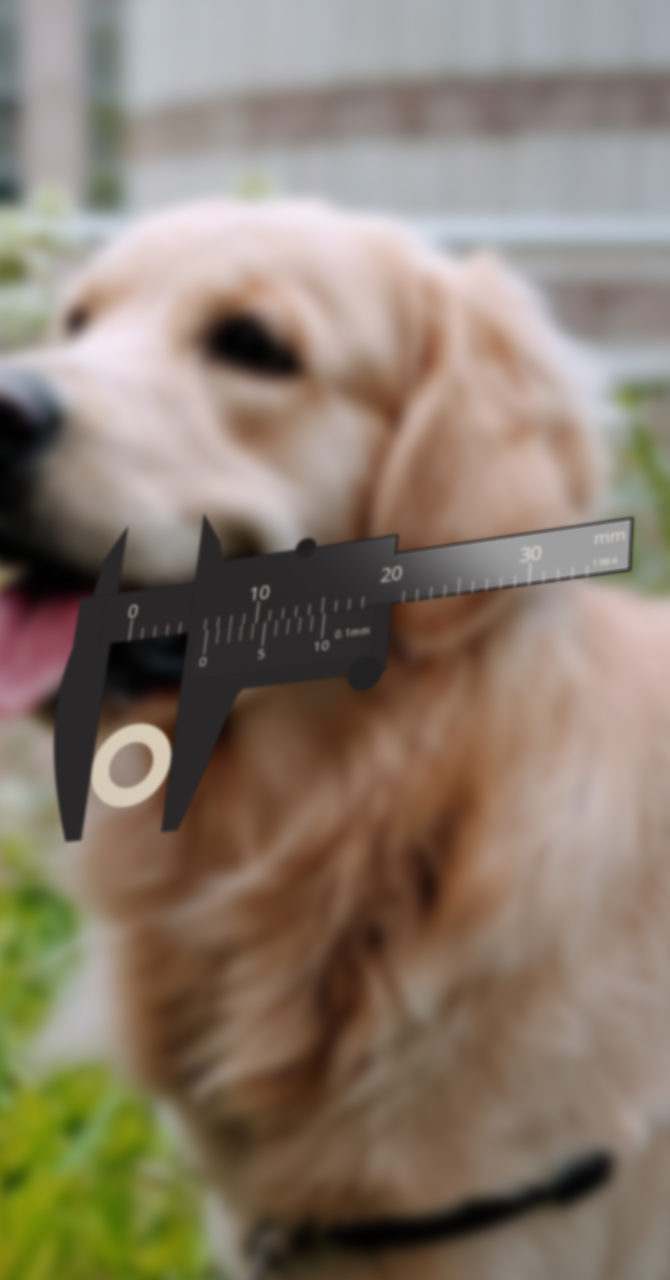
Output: 6.2 mm
